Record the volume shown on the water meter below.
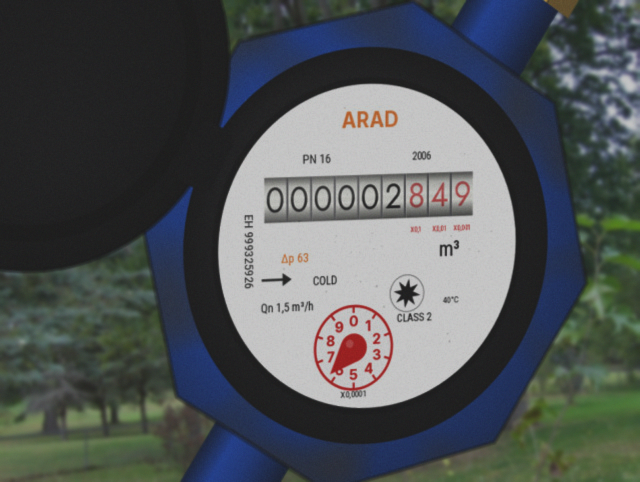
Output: 2.8496 m³
